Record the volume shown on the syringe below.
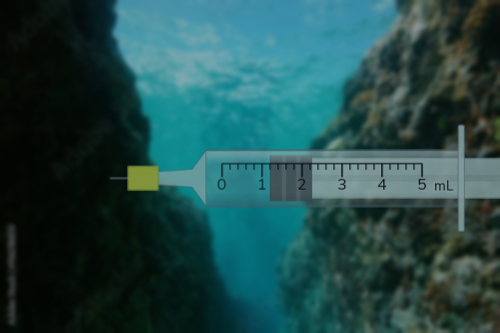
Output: 1.2 mL
